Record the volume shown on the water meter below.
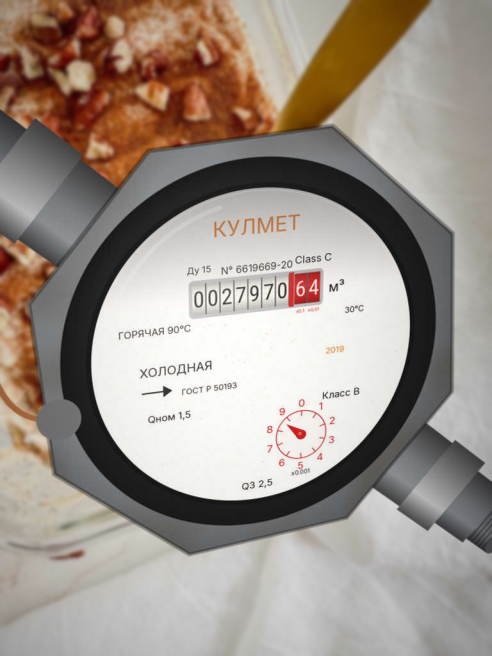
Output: 27970.648 m³
